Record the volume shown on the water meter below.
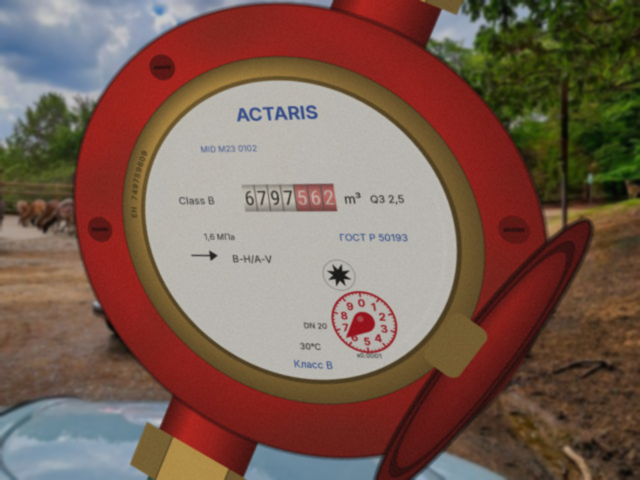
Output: 6797.5626 m³
